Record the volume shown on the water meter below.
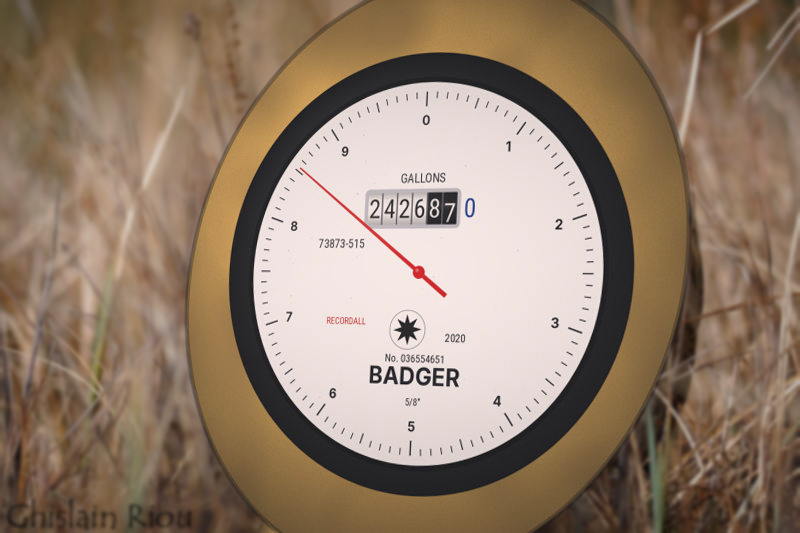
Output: 2426868.5 gal
